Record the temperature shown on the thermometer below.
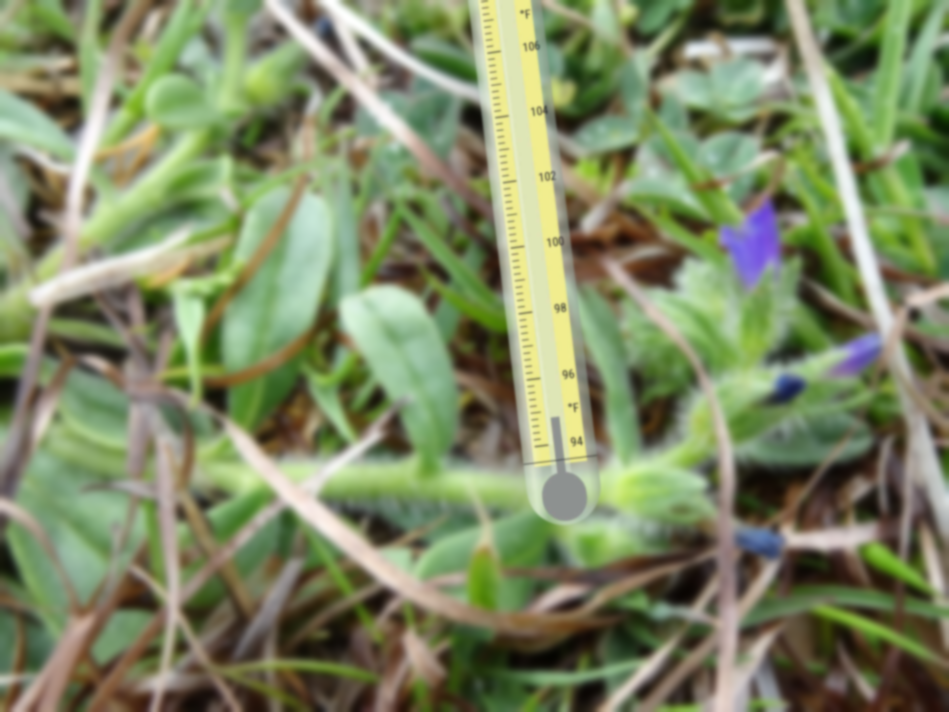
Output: 94.8 °F
